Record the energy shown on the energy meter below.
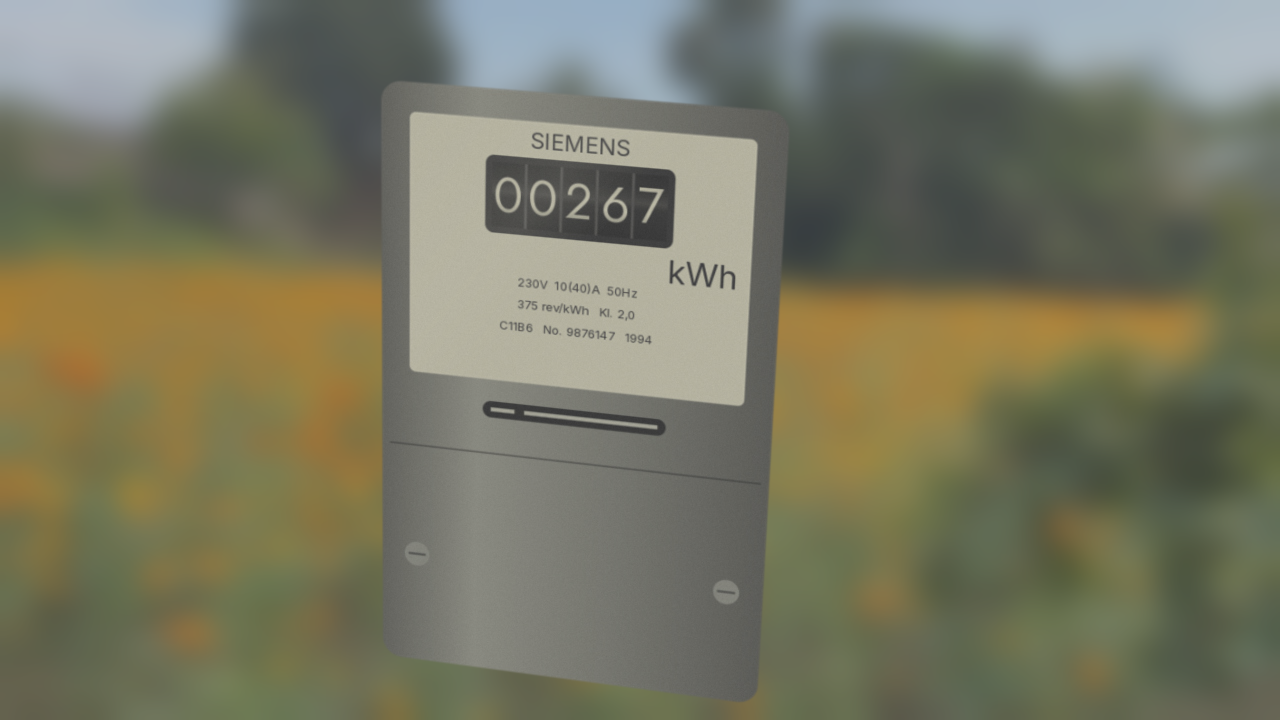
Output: 267 kWh
